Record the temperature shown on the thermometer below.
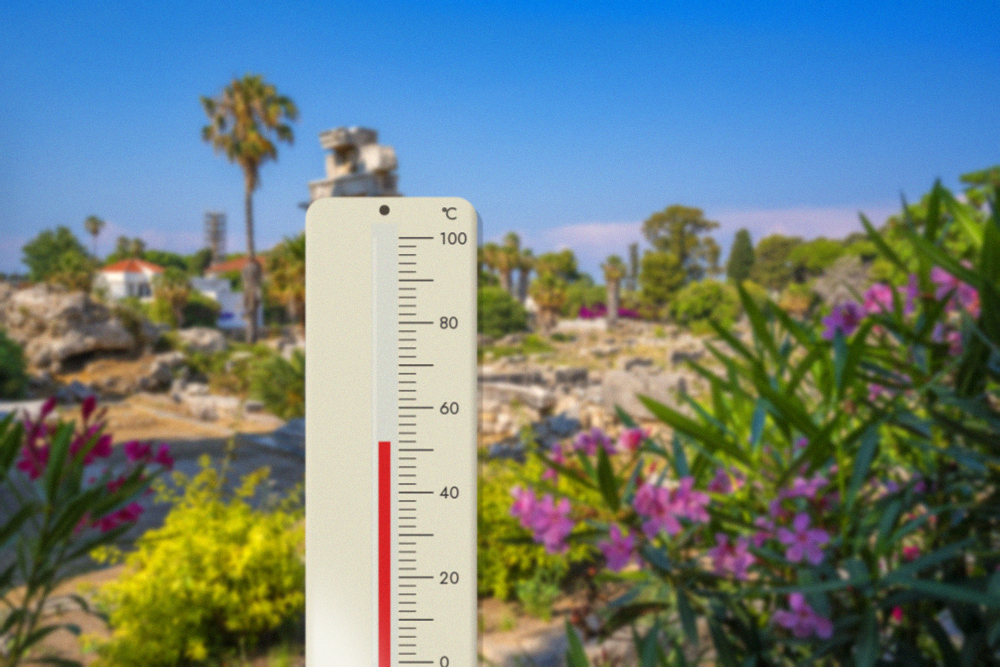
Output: 52 °C
